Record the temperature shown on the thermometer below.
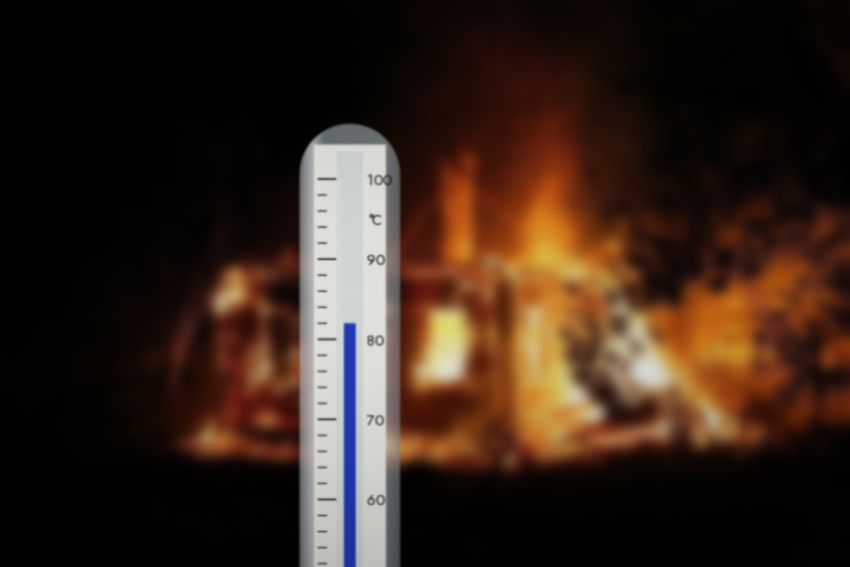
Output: 82 °C
